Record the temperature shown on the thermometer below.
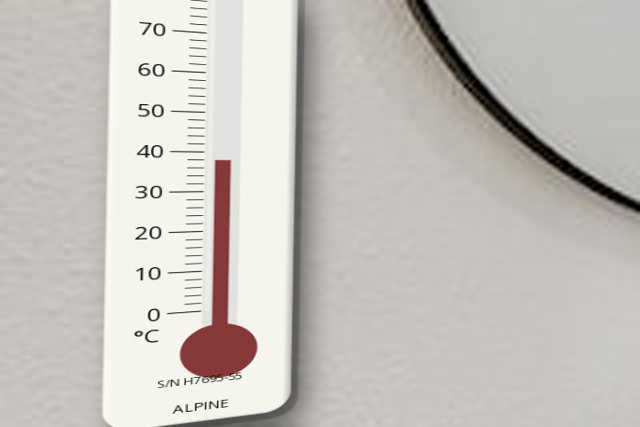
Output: 38 °C
